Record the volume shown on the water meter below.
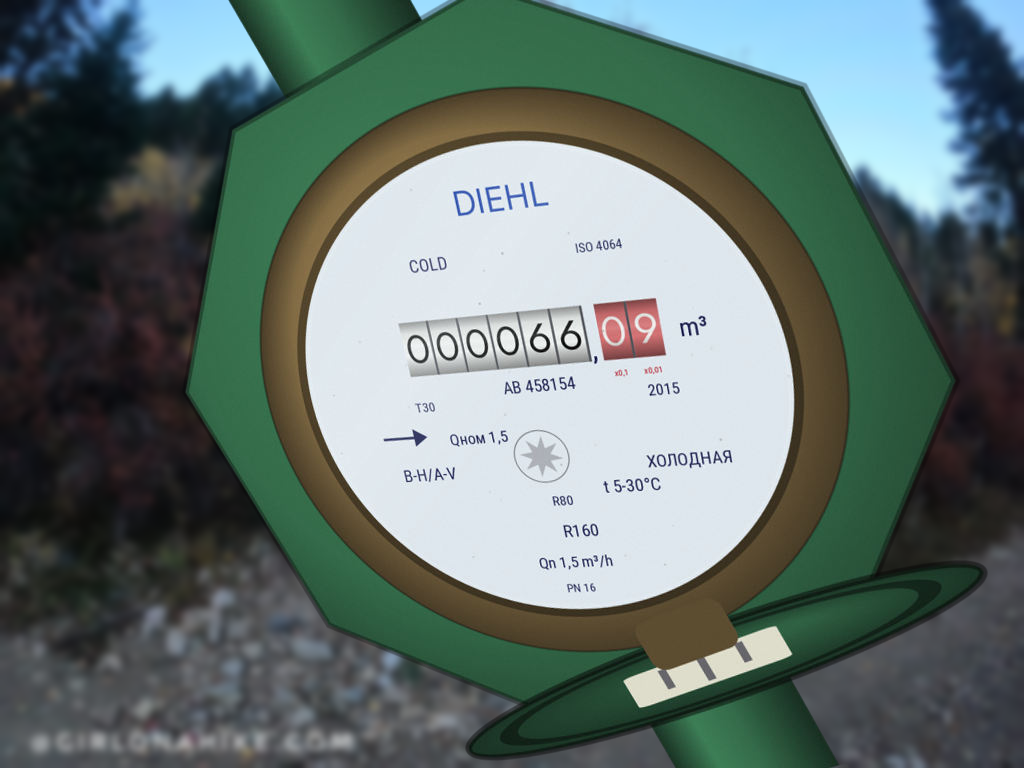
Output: 66.09 m³
